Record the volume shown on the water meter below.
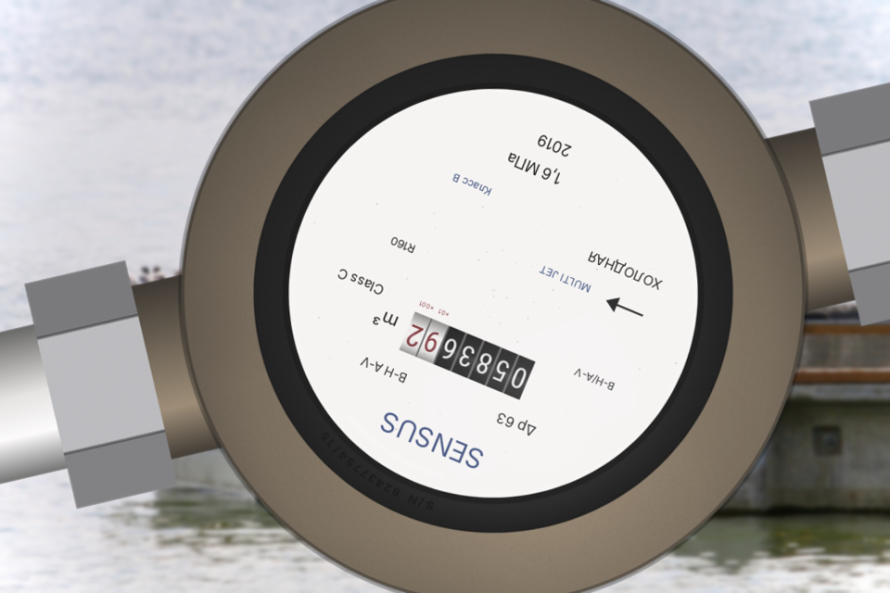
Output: 5836.92 m³
